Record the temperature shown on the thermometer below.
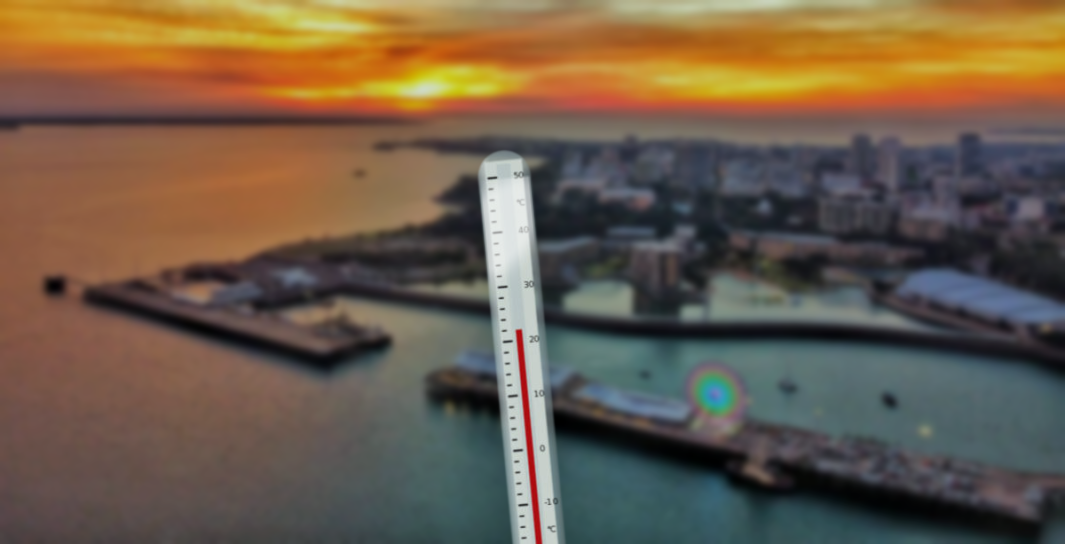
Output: 22 °C
